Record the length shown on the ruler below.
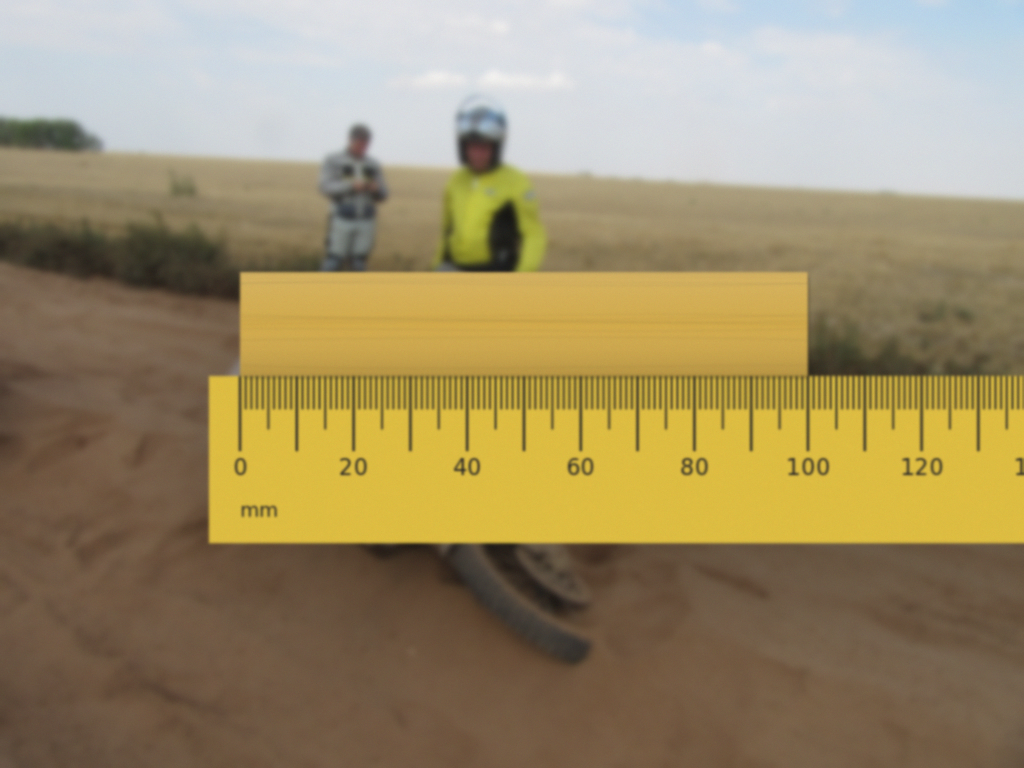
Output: 100 mm
